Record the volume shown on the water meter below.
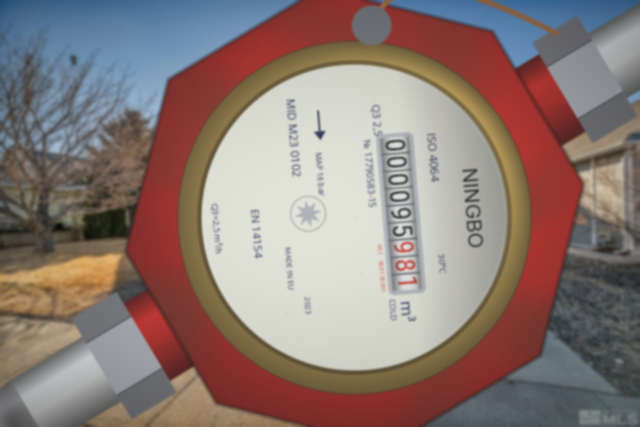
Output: 95.981 m³
